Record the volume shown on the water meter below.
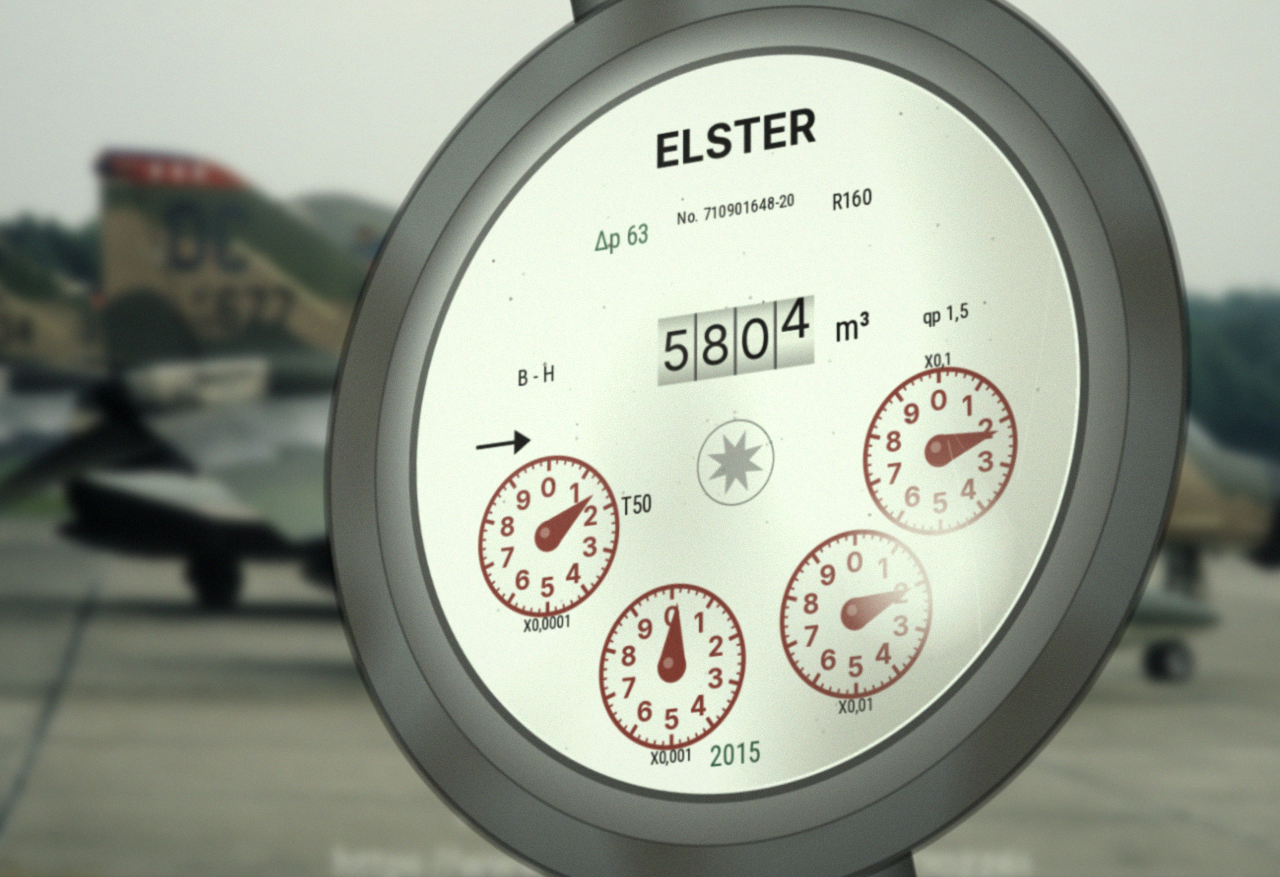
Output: 5804.2201 m³
